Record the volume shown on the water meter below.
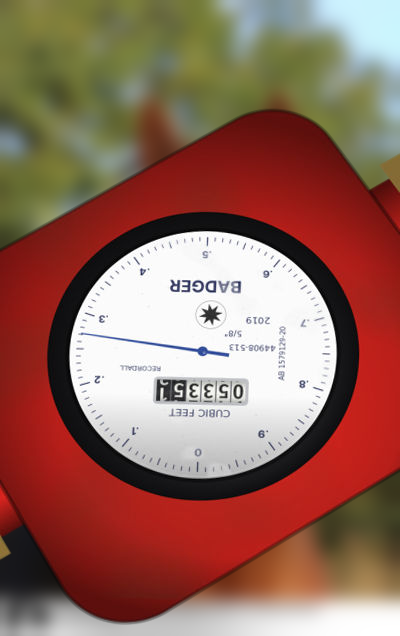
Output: 53351.27 ft³
